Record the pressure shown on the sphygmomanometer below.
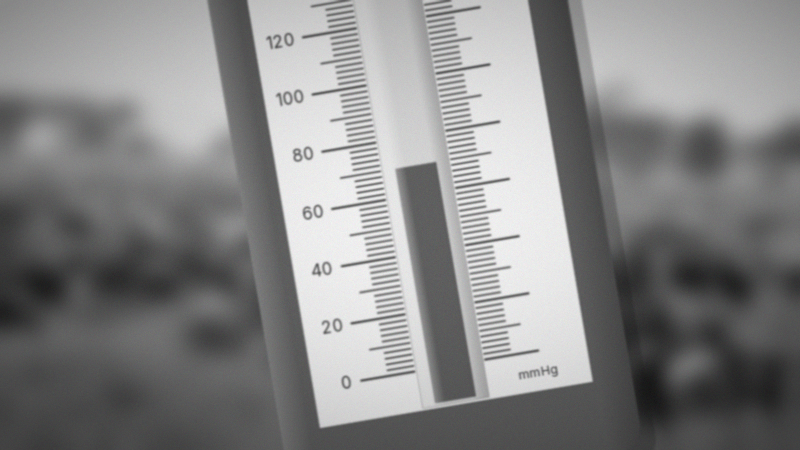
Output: 70 mmHg
